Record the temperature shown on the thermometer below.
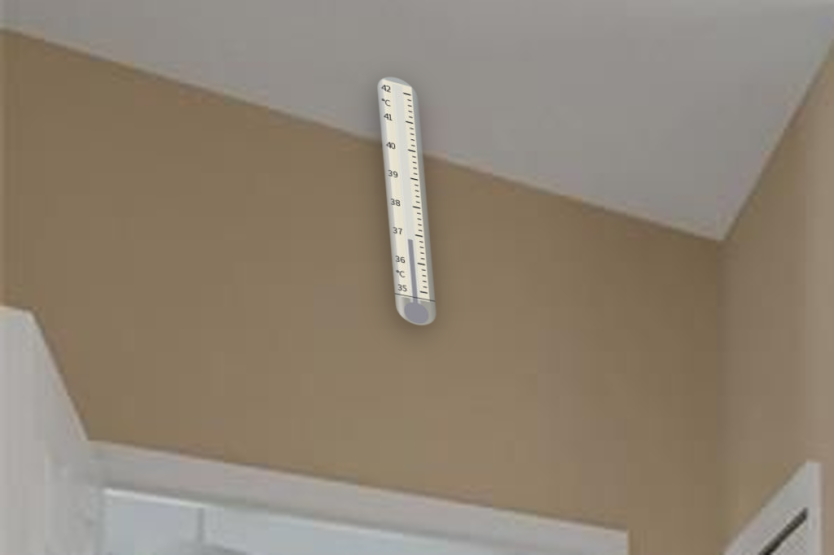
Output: 36.8 °C
